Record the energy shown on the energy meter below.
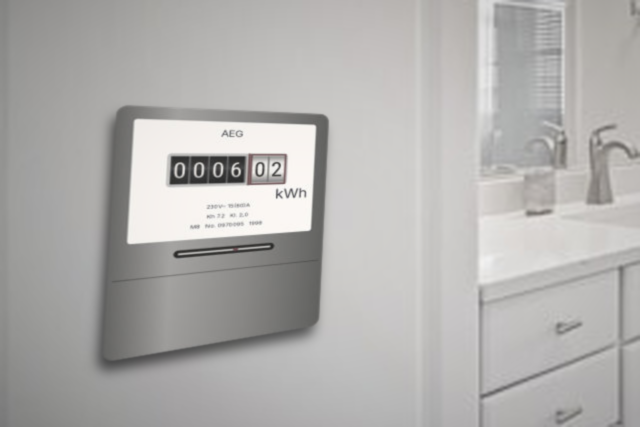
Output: 6.02 kWh
